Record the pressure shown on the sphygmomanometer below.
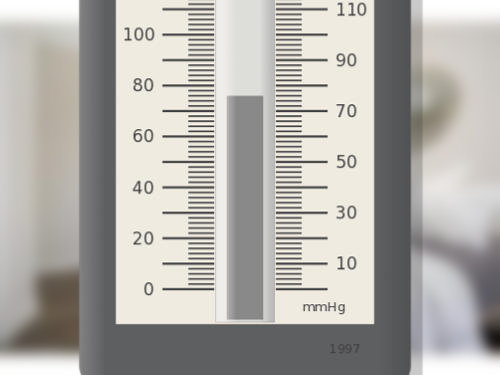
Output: 76 mmHg
